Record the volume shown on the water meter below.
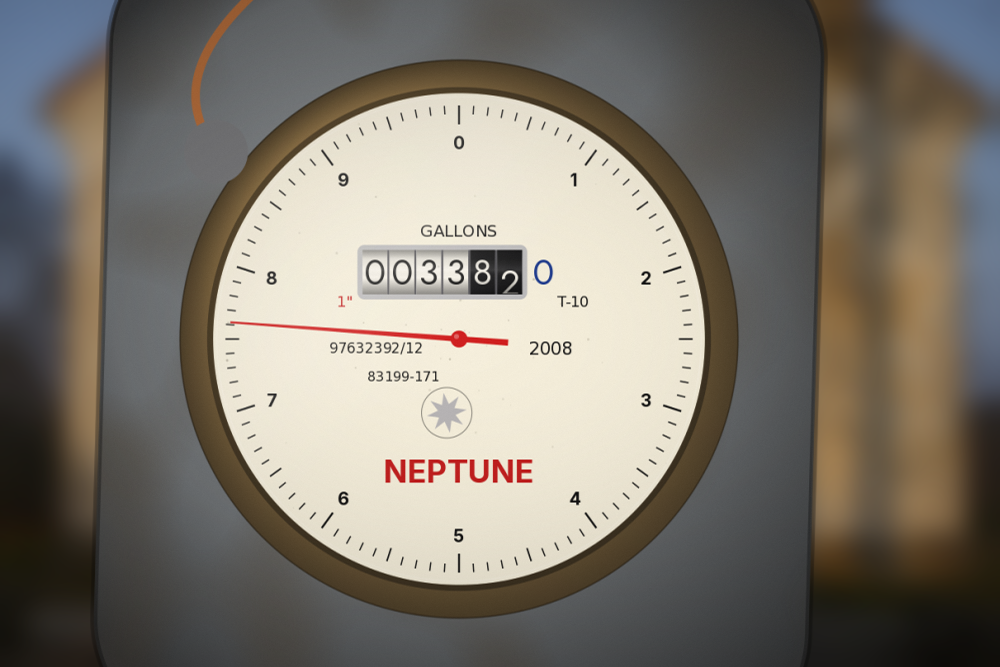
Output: 33817.6 gal
